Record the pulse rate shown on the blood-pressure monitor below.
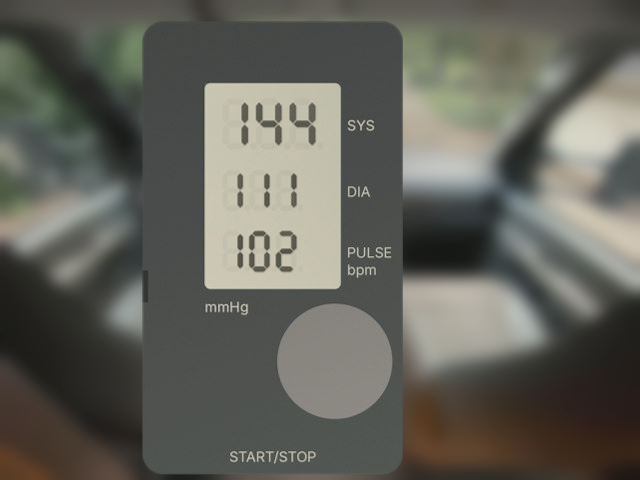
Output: 102 bpm
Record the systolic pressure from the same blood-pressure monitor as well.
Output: 144 mmHg
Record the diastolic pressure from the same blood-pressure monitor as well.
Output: 111 mmHg
